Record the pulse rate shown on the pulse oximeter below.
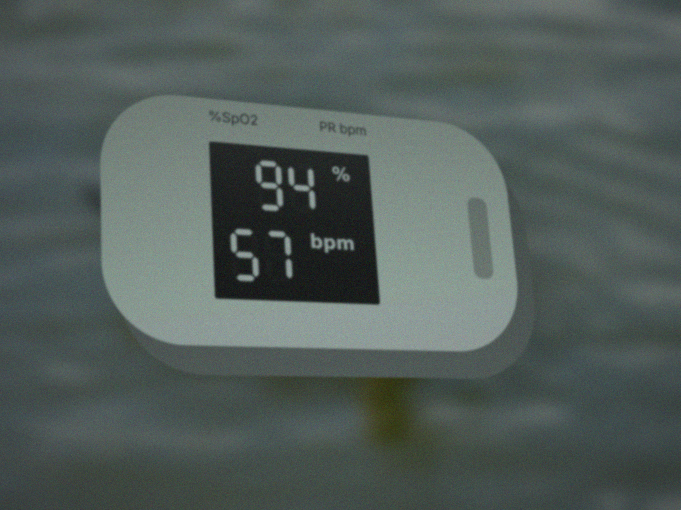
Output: 57 bpm
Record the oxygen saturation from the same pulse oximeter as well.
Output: 94 %
